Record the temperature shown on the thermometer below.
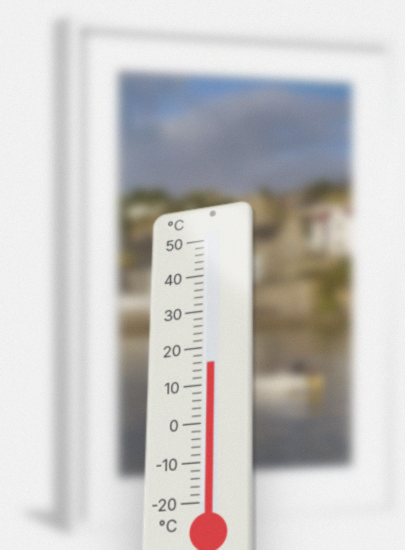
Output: 16 °C
